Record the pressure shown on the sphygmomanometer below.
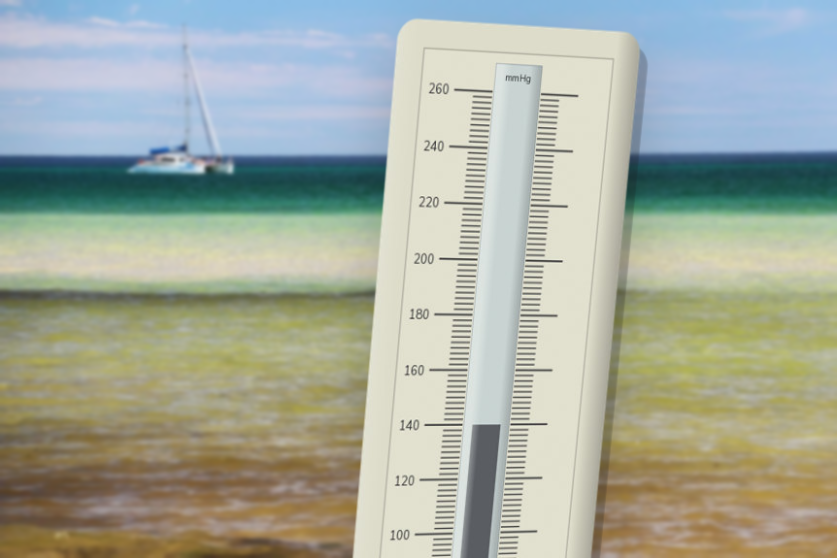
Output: 140 mmHg
